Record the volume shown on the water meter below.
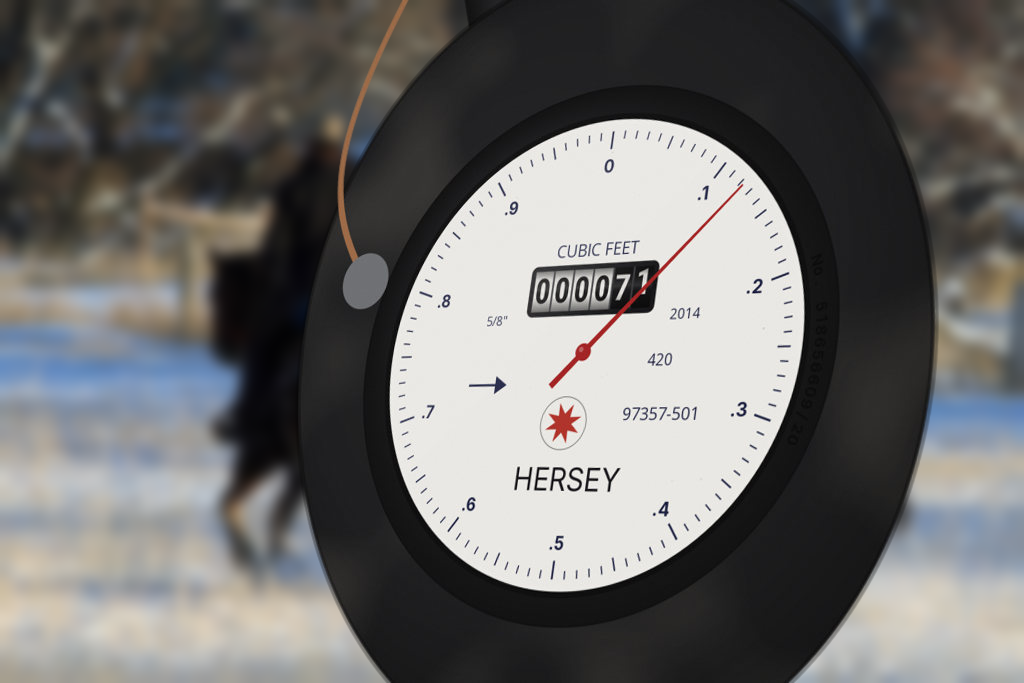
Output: 71.12 ft³
